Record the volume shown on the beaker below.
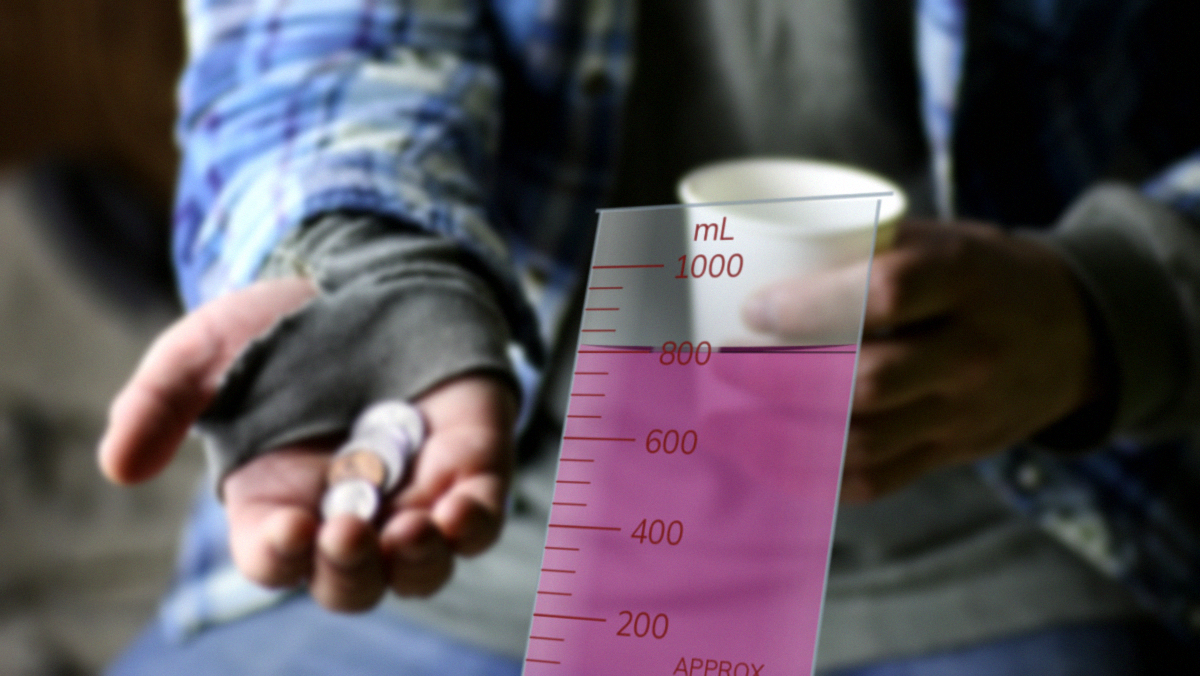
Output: 800 mL
